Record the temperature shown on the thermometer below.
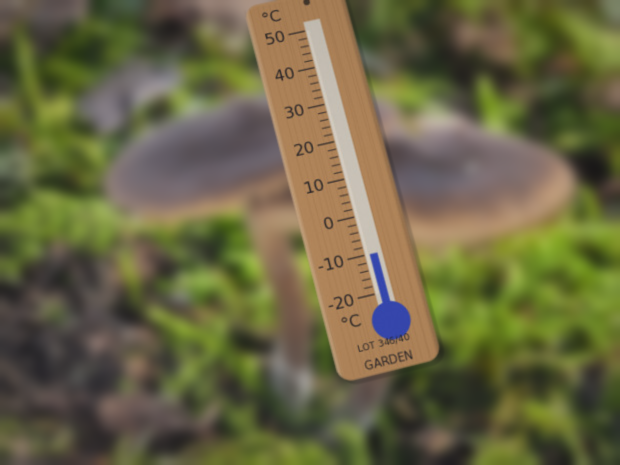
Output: -10 °C
